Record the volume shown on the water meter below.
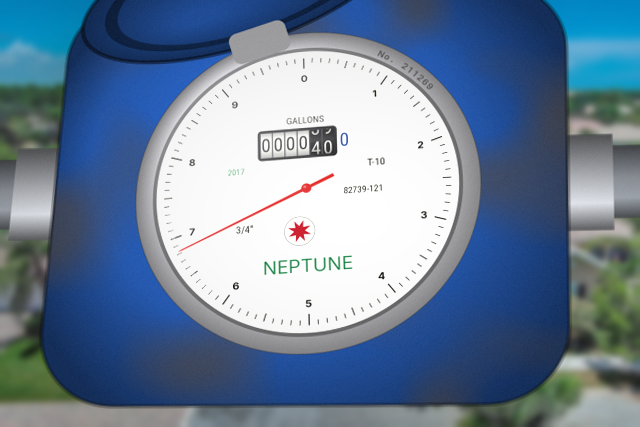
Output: 396.8 gal
